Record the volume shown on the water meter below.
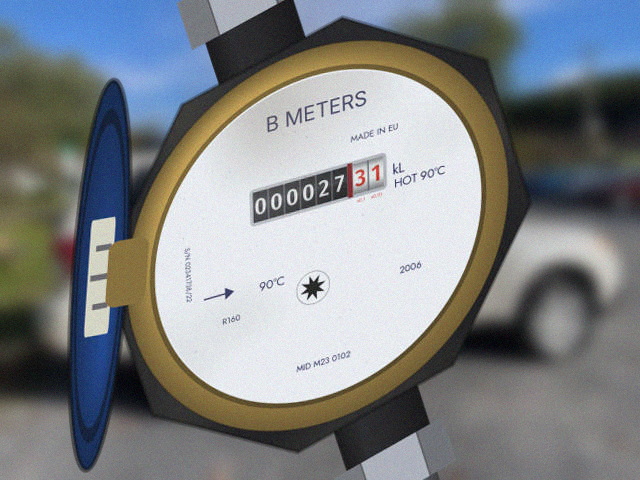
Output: 27.31 kL
